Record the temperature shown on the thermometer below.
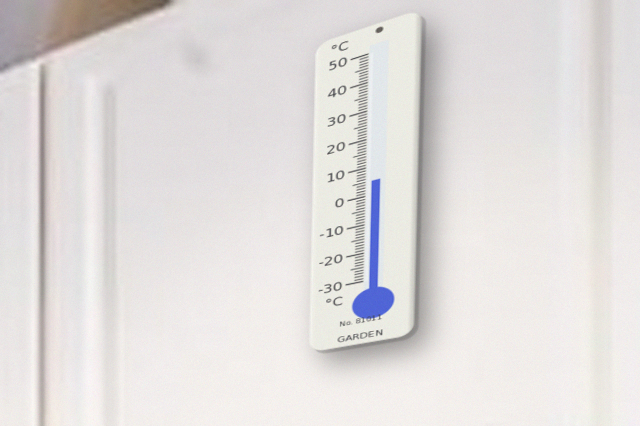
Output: 5 °C
